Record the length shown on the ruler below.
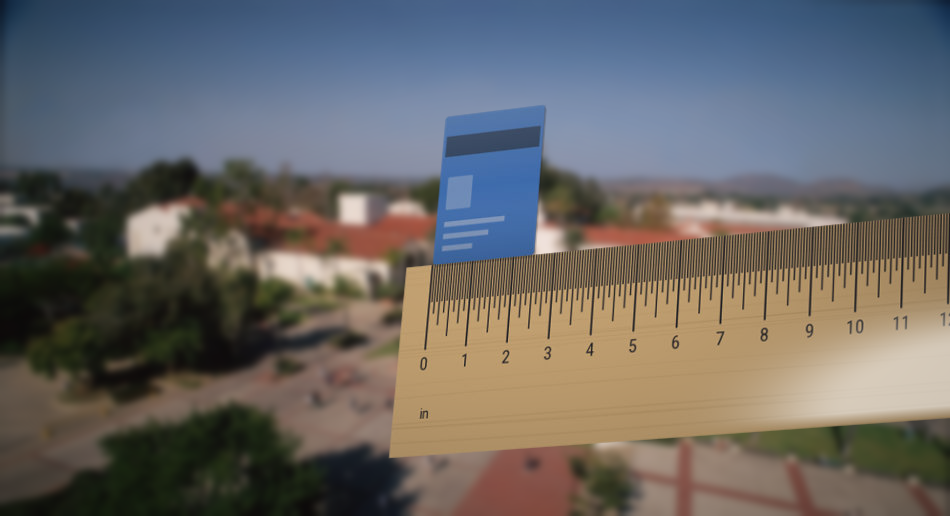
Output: 2.5 in
